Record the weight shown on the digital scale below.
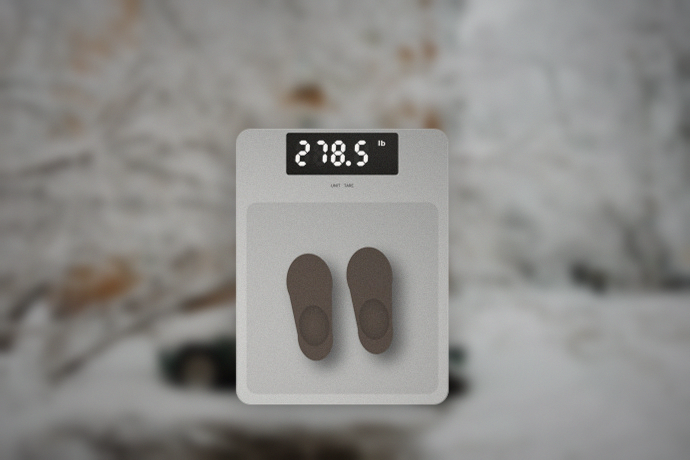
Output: 278.5 lb
